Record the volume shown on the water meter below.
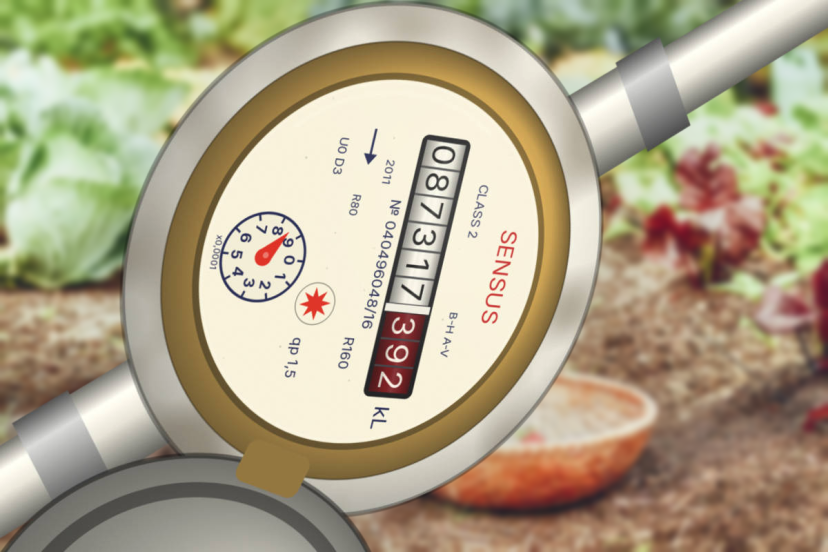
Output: 87317.3928 kL
